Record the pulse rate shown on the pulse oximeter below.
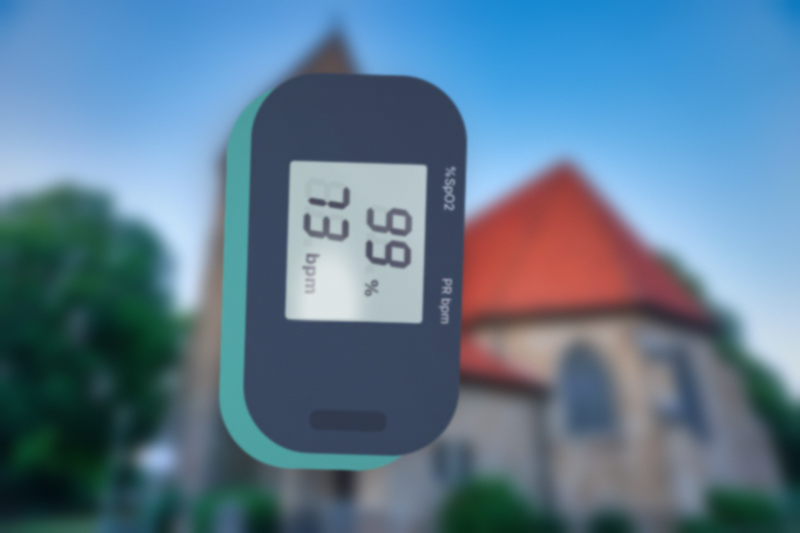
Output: 73 bpm
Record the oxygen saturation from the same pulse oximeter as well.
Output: 99 %
